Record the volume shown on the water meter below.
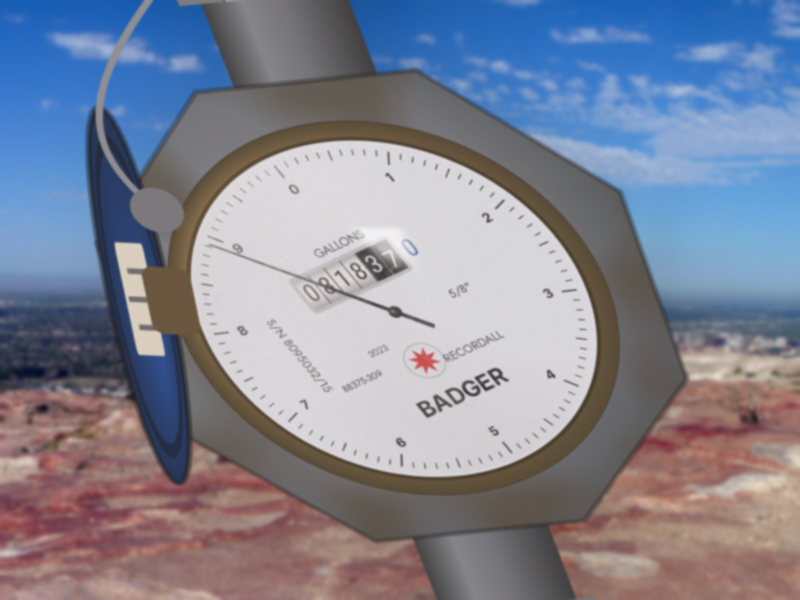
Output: 818368.9 gal
